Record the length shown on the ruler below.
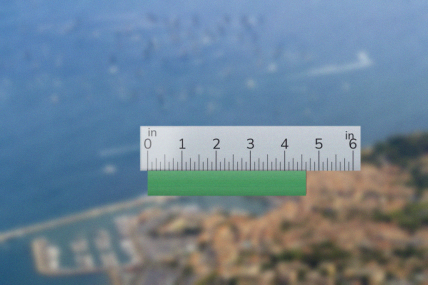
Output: 4.625 in
